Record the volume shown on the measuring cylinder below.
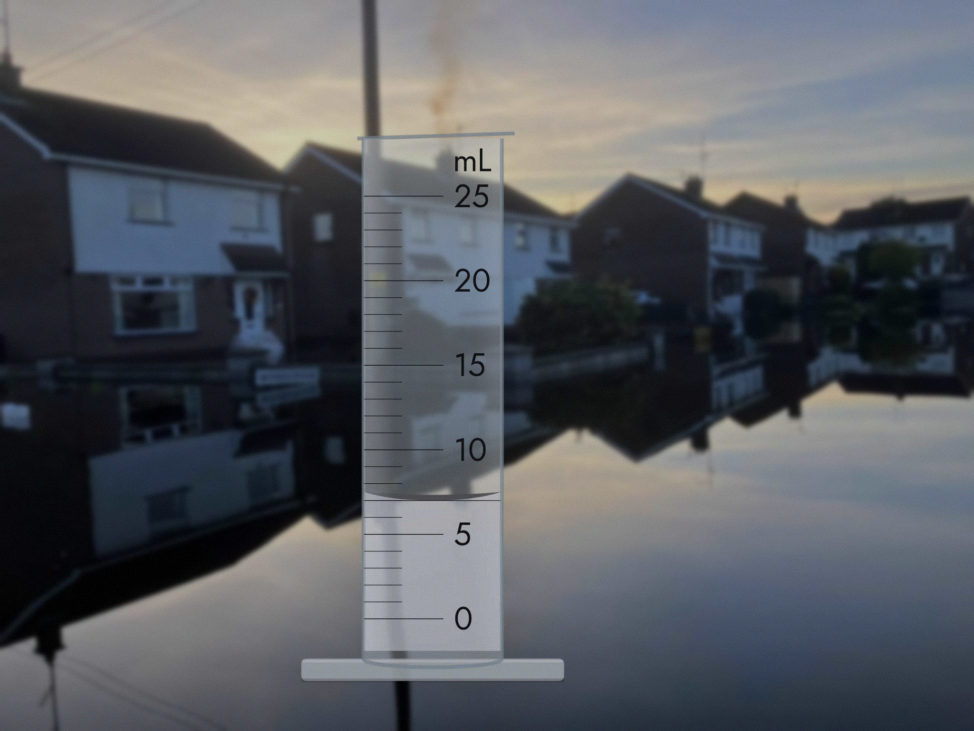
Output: 7 mL
